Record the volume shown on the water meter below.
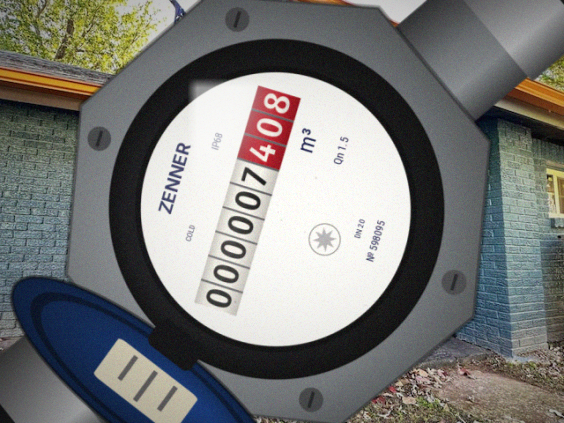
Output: 7.408 m³
